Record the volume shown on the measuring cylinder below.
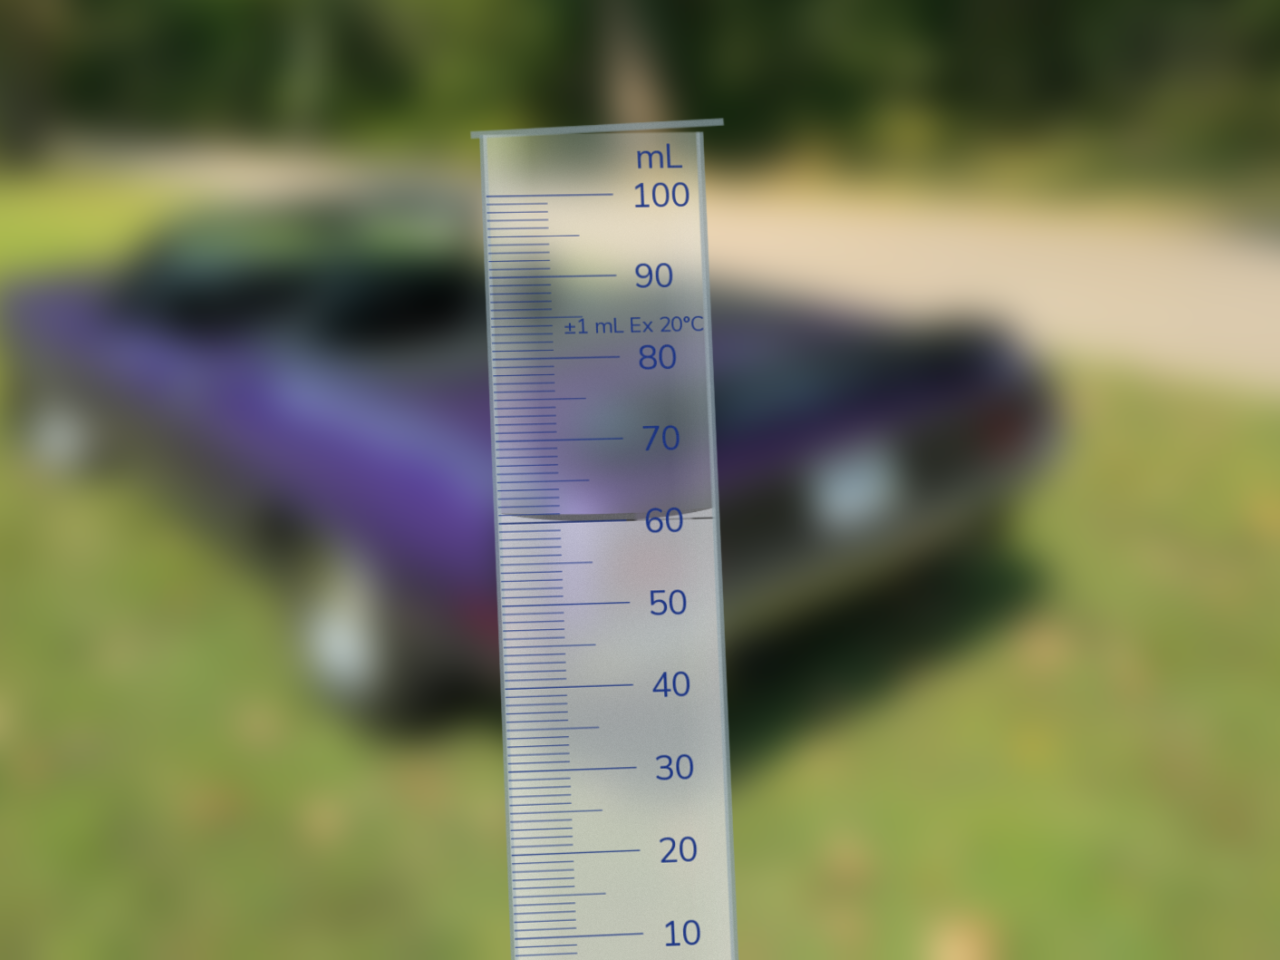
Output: 60 mL
